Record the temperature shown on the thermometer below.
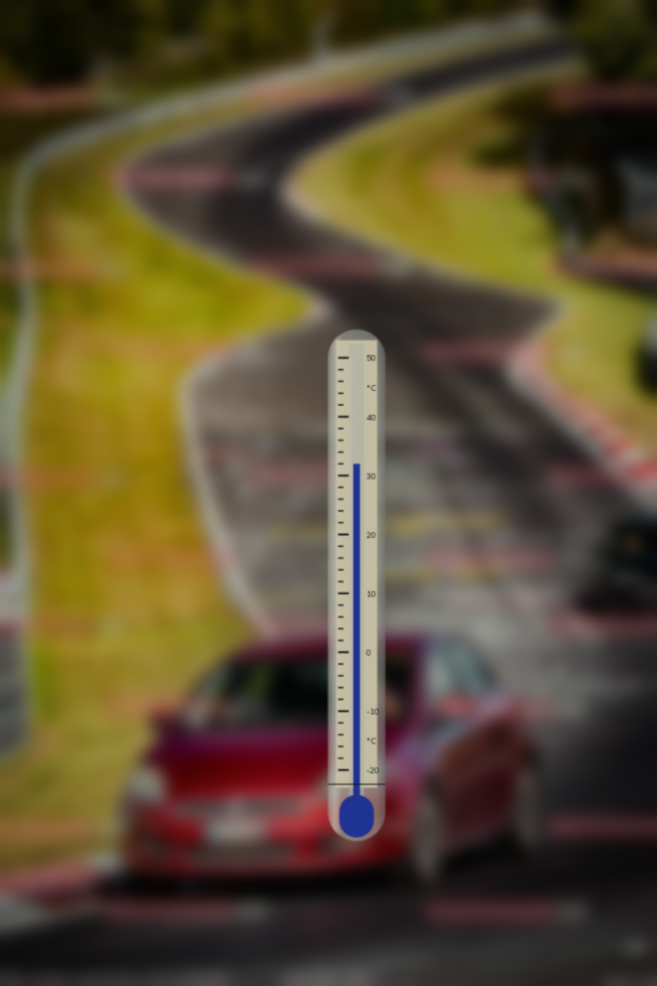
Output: 32 °C
